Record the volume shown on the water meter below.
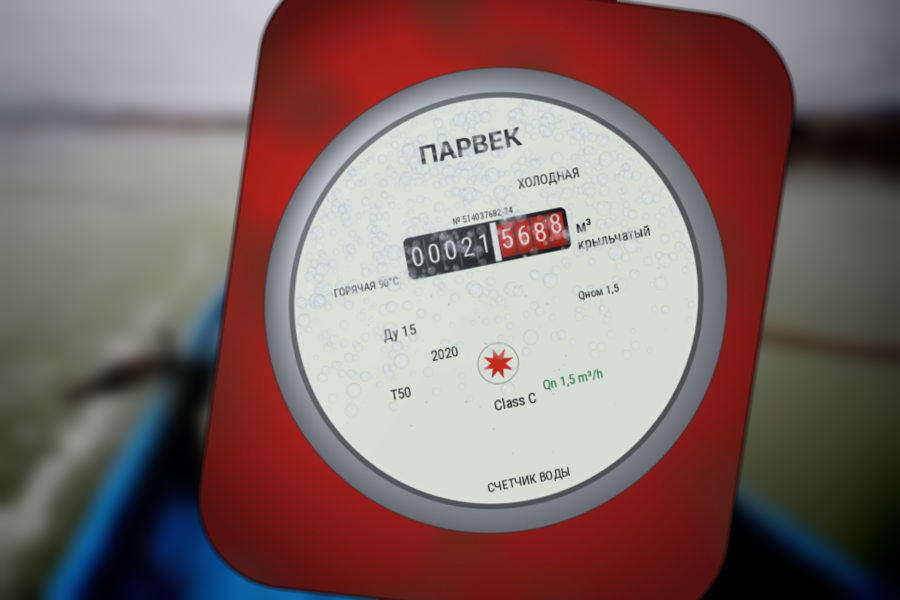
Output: 21.5688 m³
